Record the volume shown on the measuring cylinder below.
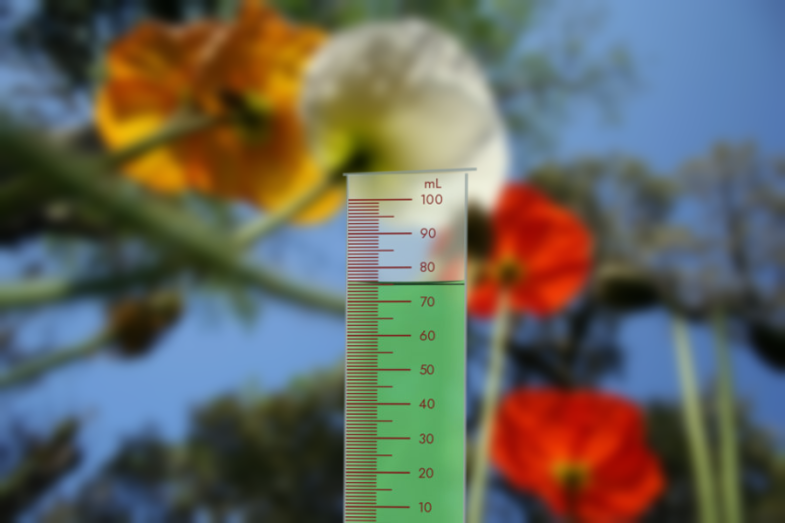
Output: 75 mL
